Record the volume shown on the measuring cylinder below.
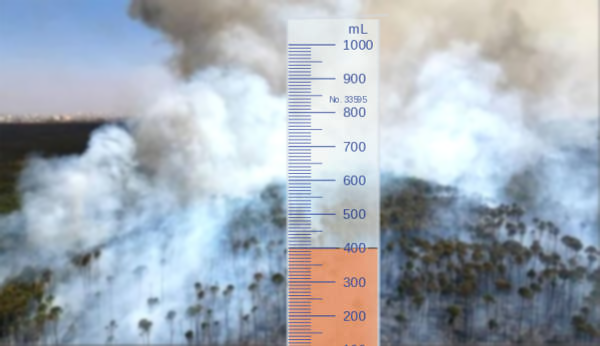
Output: 400 mL
